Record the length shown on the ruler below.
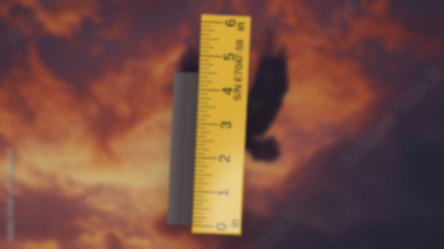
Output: 4.5 in
